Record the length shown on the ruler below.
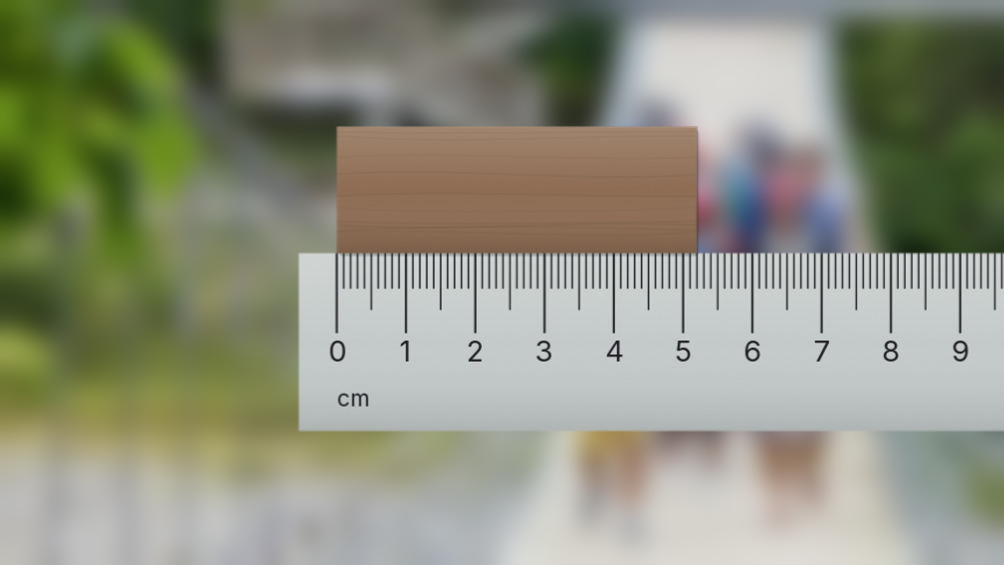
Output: 5.2 cm
